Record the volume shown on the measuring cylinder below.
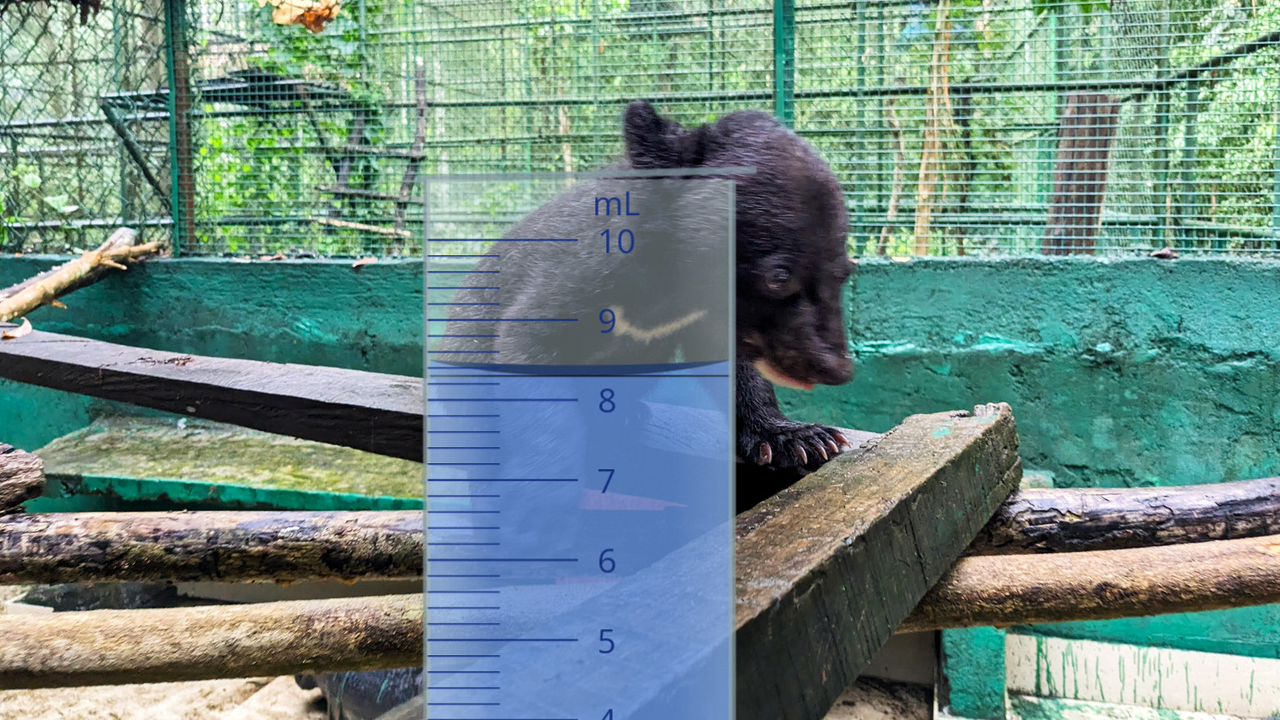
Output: 8.3 mL
